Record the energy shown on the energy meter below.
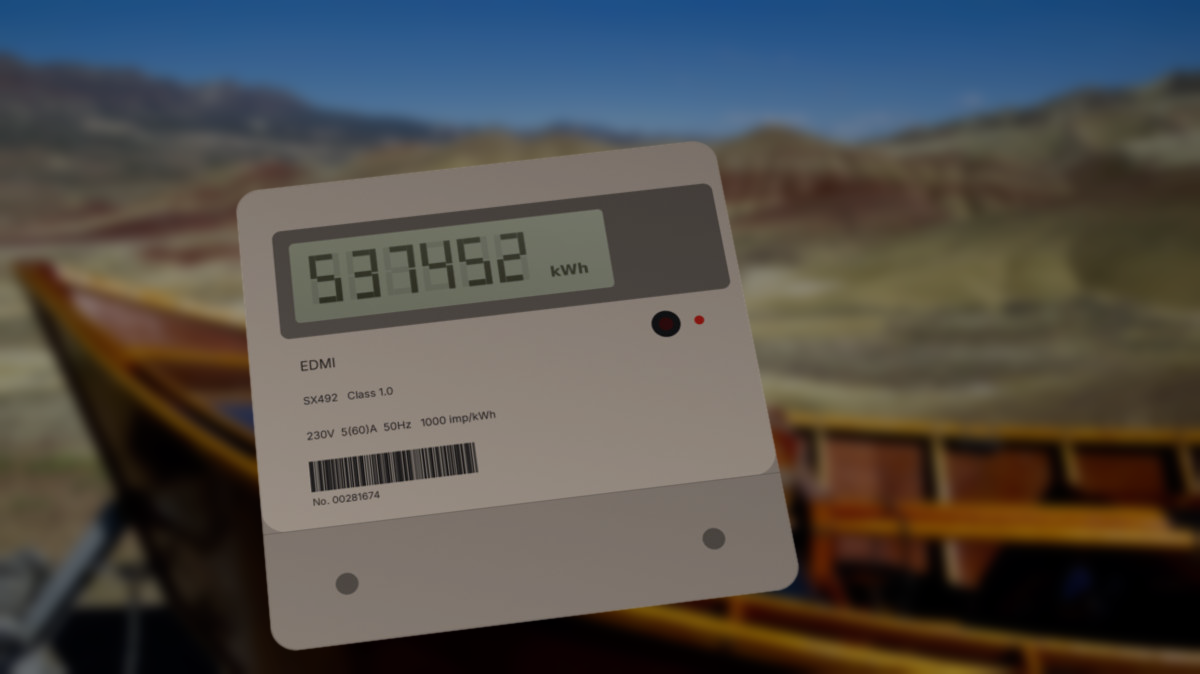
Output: 537452 kWh
